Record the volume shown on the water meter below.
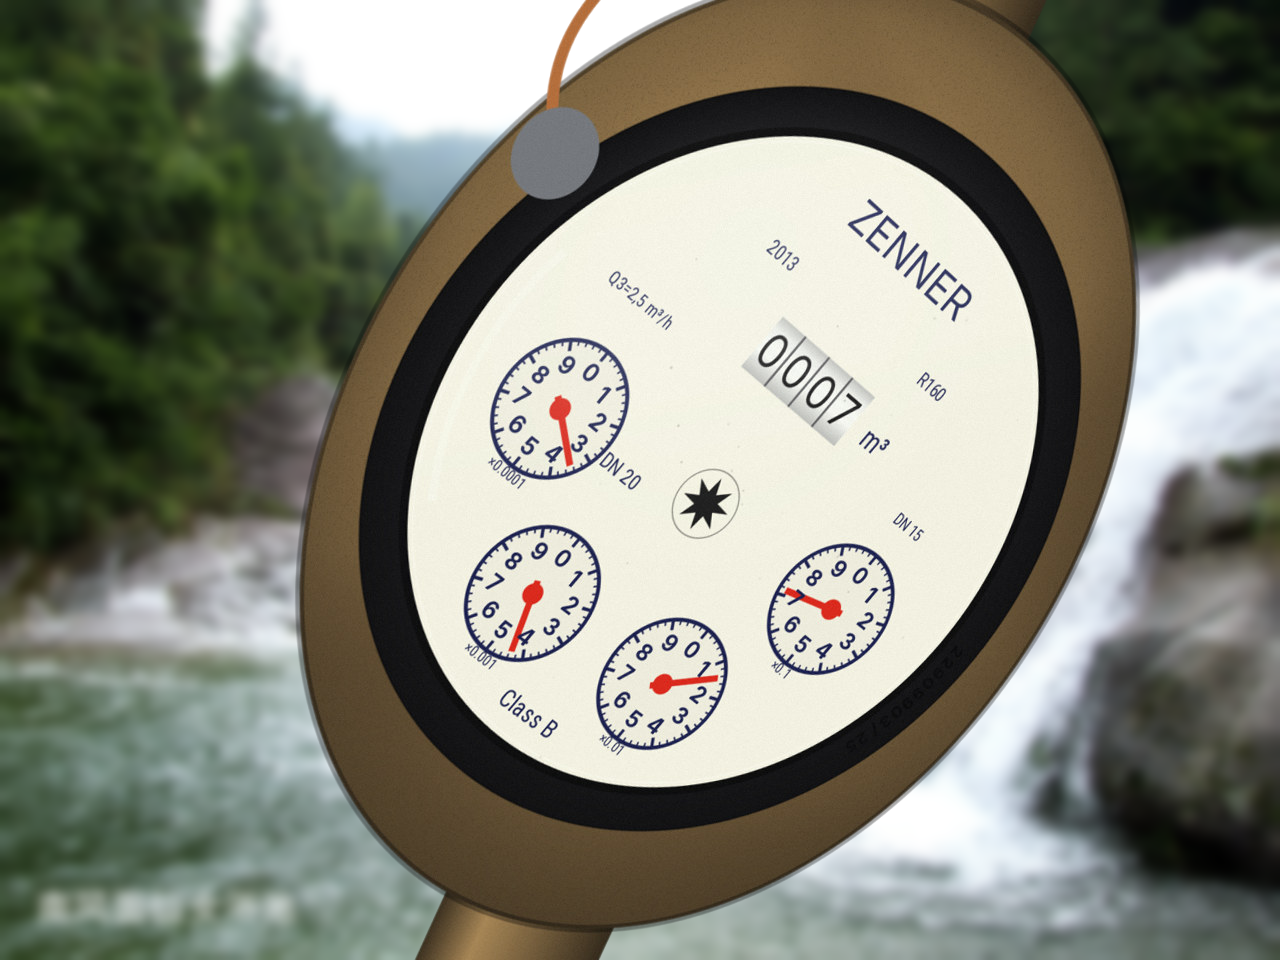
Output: 7.7143 m³
